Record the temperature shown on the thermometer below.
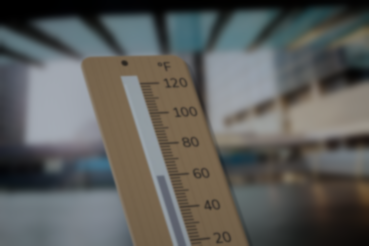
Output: 60 °F
